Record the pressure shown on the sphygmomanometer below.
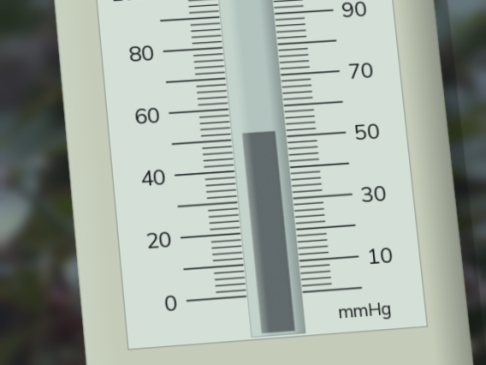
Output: 52 mmHg
